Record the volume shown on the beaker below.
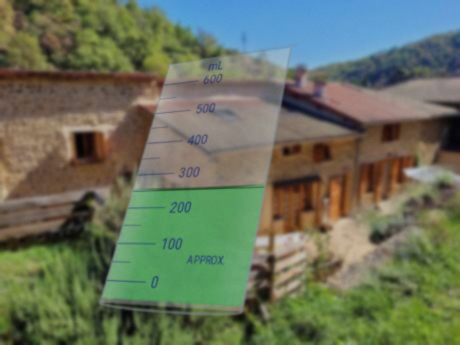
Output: 250 mL
